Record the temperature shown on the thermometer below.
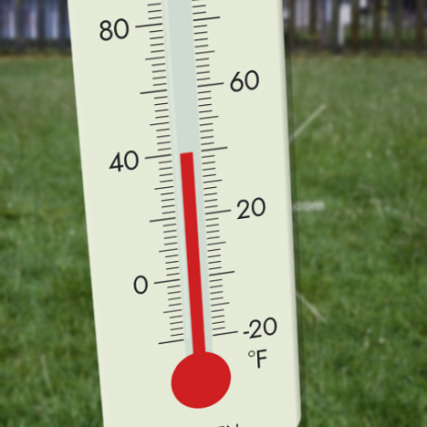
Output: 40 °F
